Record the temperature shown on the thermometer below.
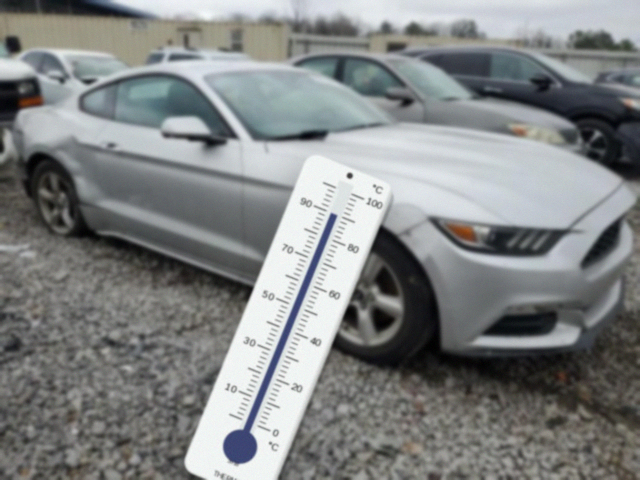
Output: 90 °C
